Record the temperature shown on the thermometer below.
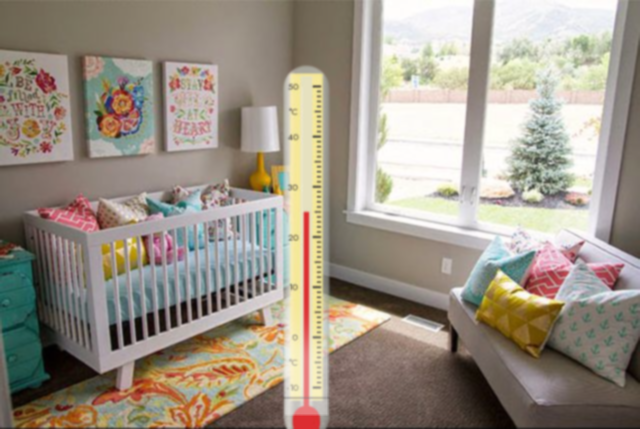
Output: 25 °C
